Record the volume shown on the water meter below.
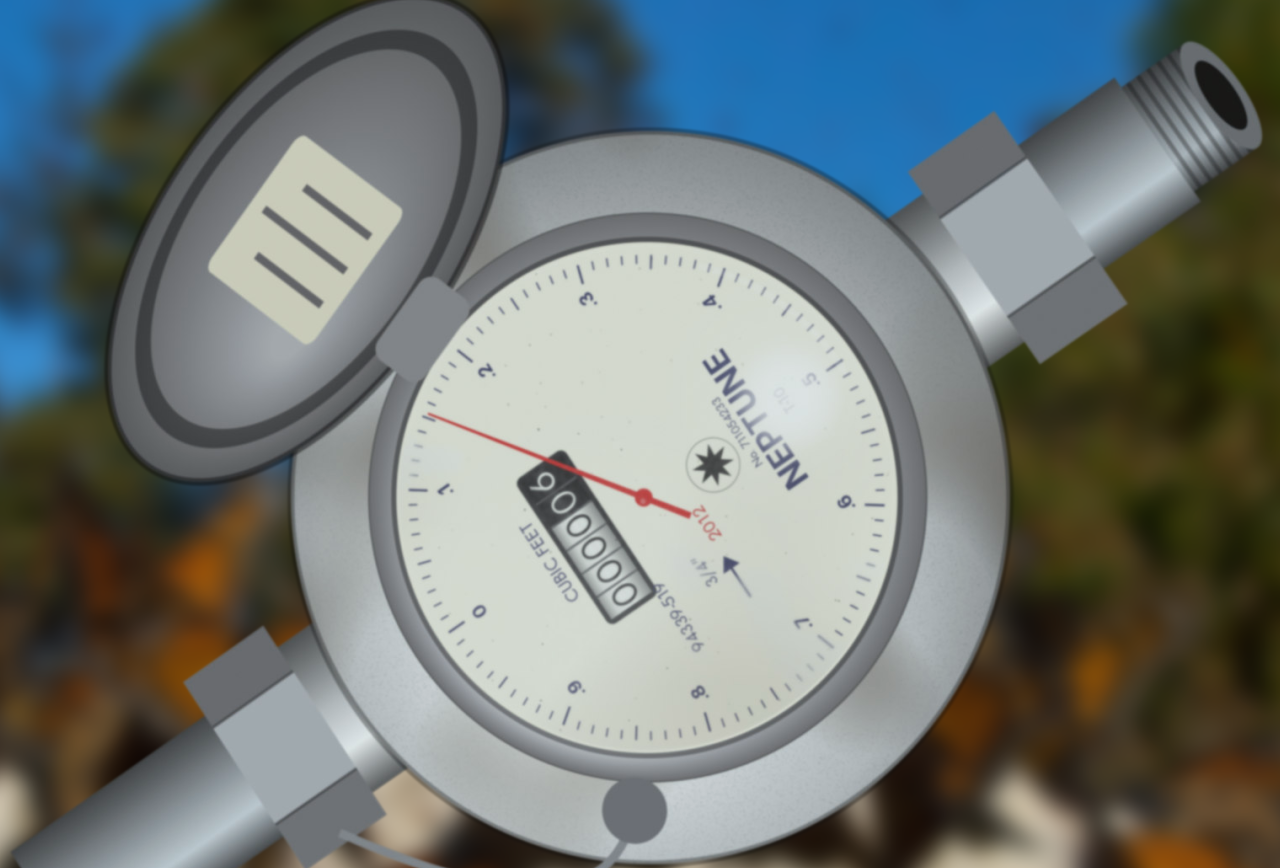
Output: 6.15 ft³
